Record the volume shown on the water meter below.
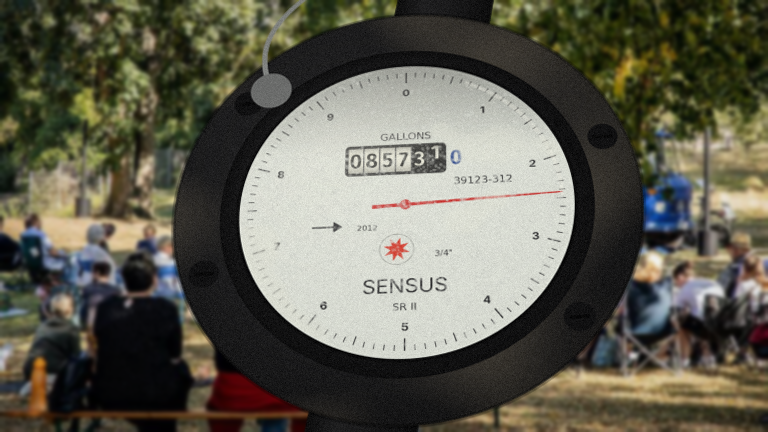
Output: 857312.4 gal
